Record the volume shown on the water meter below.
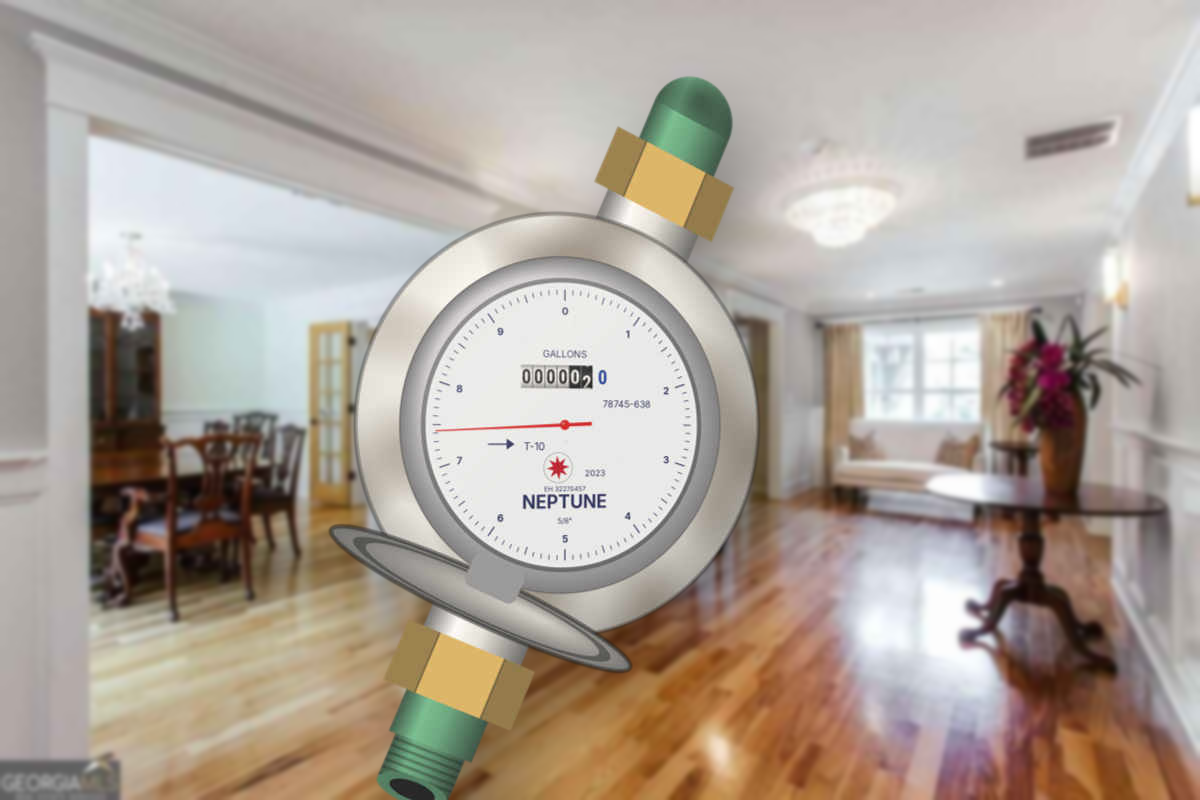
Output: 17.4 gal
